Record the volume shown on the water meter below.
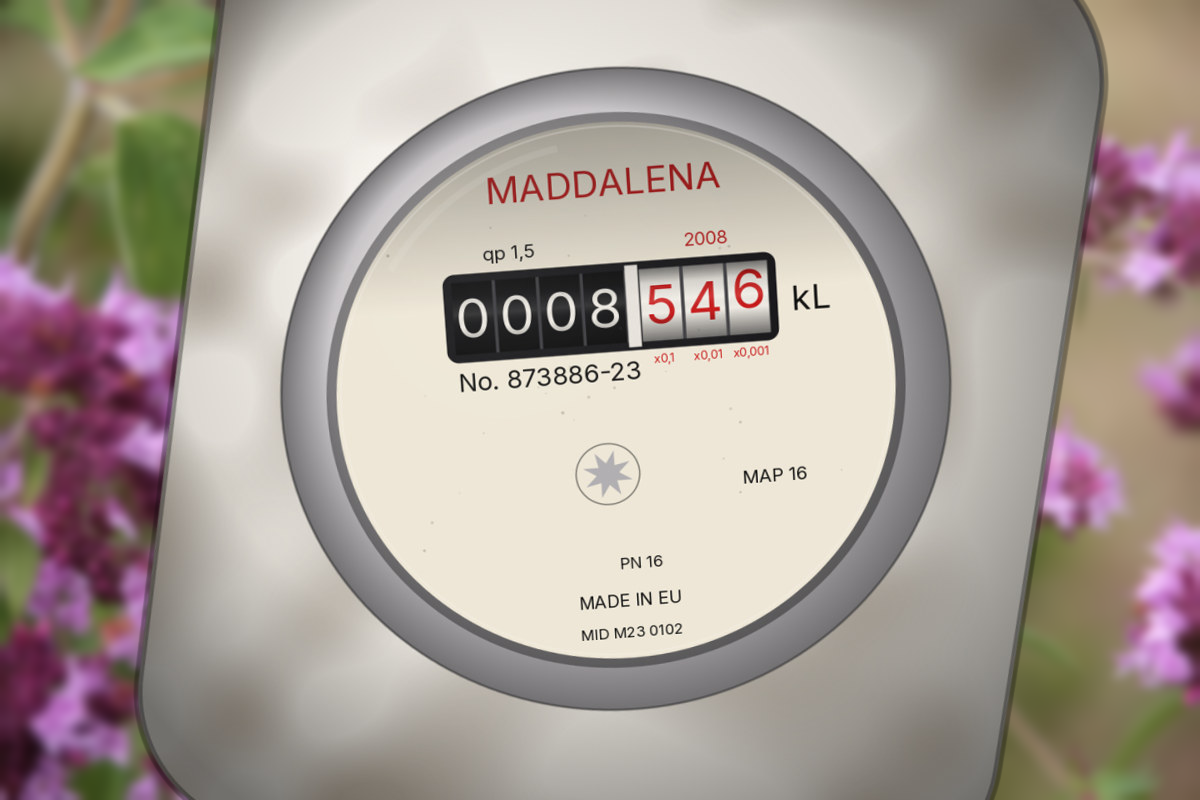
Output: 8.546 kL
